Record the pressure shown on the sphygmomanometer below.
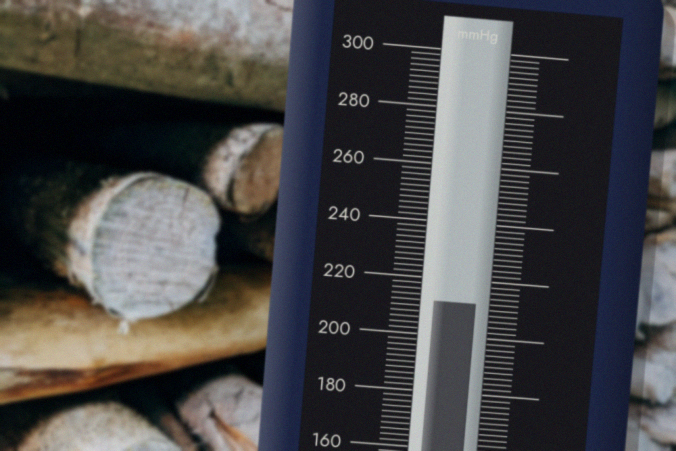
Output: 212 mmHg
